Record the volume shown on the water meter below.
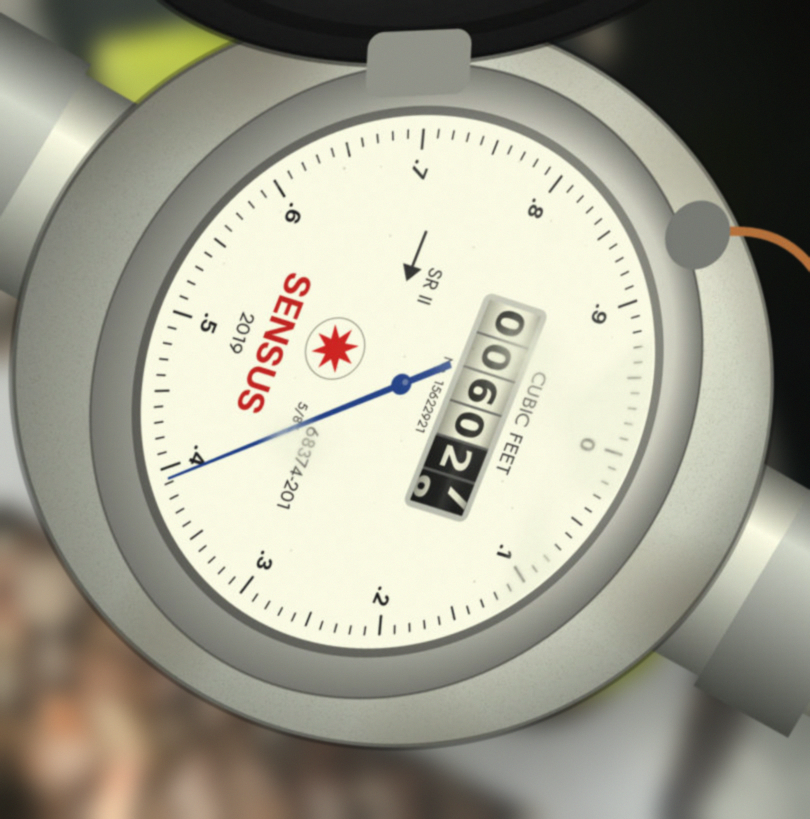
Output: 6027.39 ft³
